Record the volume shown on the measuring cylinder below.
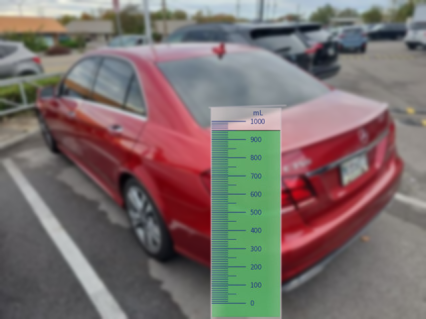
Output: 950 mL
